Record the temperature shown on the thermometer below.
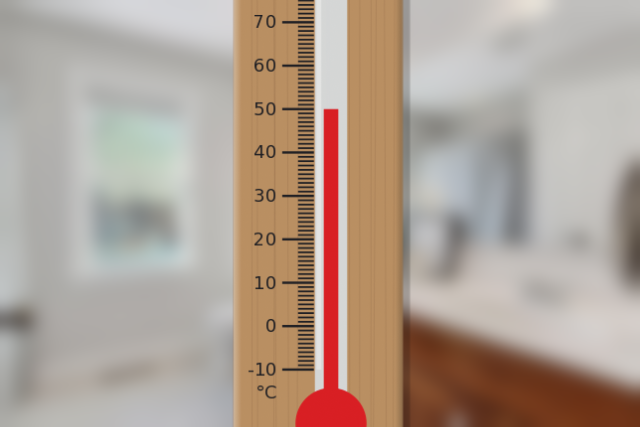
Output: 50 °C
